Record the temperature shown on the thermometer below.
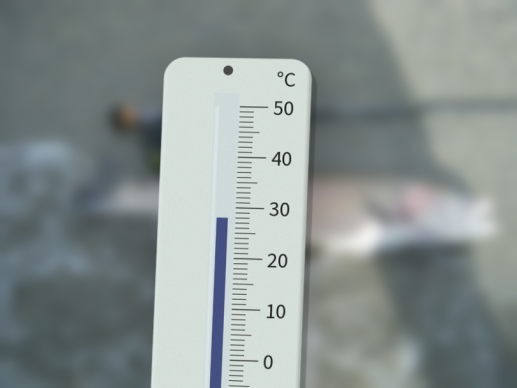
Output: 28 °C
